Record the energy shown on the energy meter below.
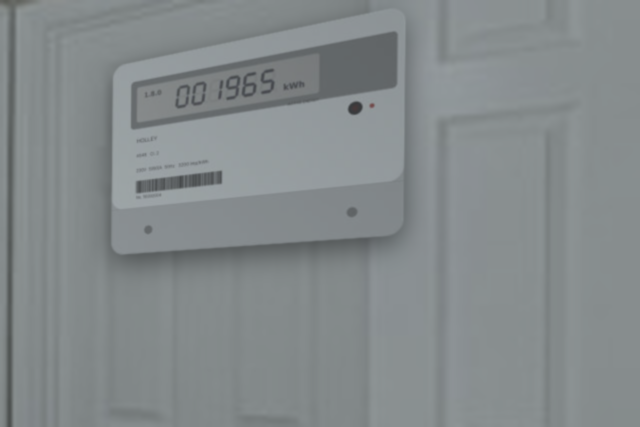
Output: 1965 kWh
